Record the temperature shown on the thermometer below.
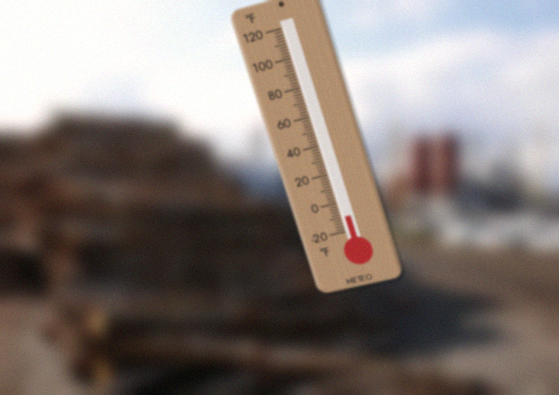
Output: -10 °F
